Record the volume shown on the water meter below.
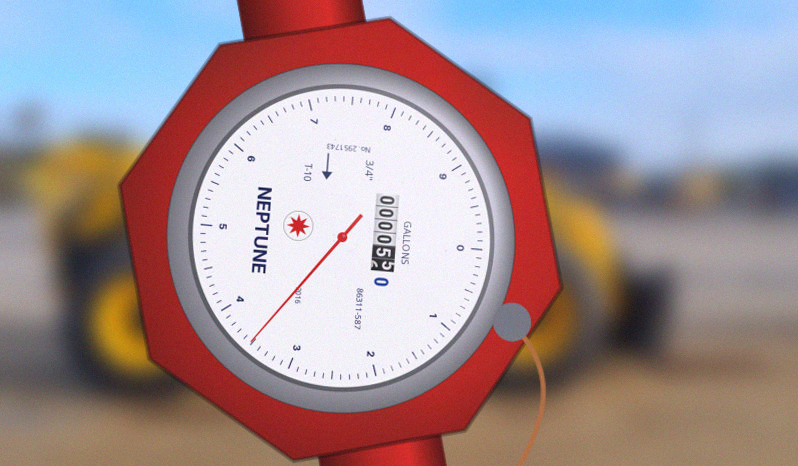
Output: 553.5 gal
